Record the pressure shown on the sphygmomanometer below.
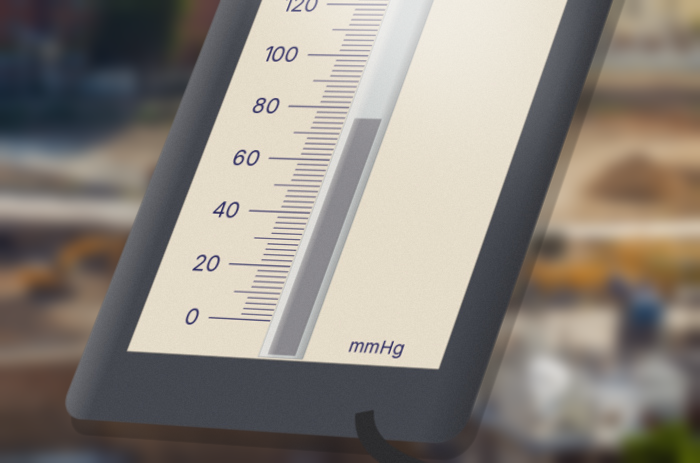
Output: 76 mmHg
